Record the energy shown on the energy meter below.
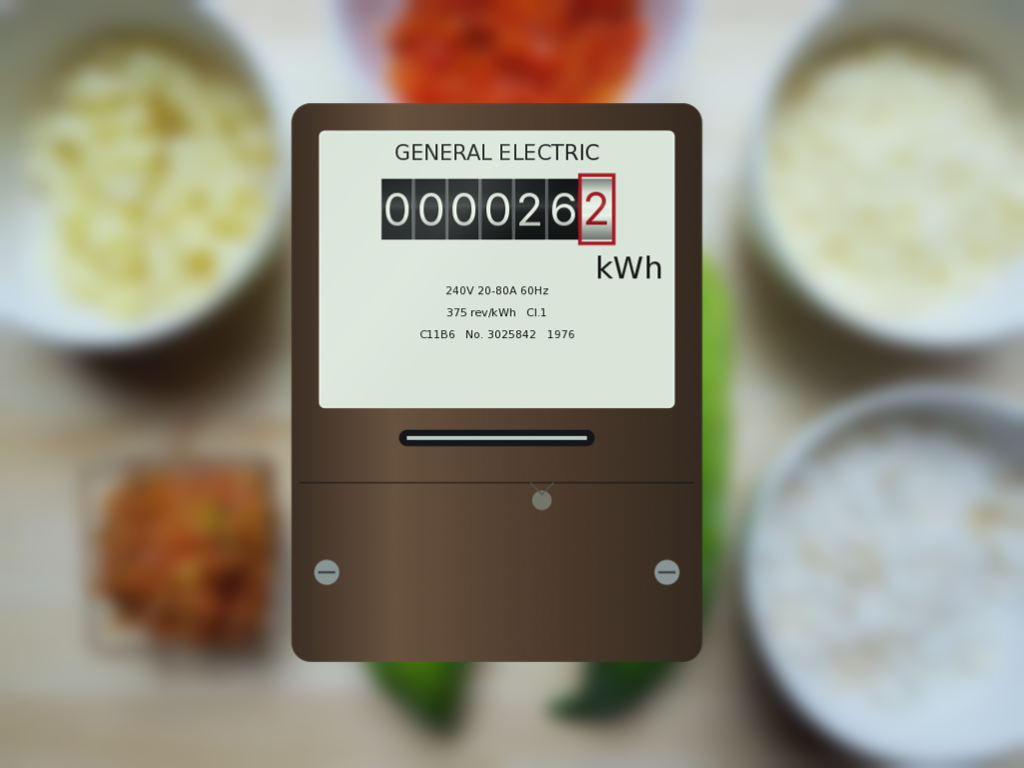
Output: 26.2 kWh
